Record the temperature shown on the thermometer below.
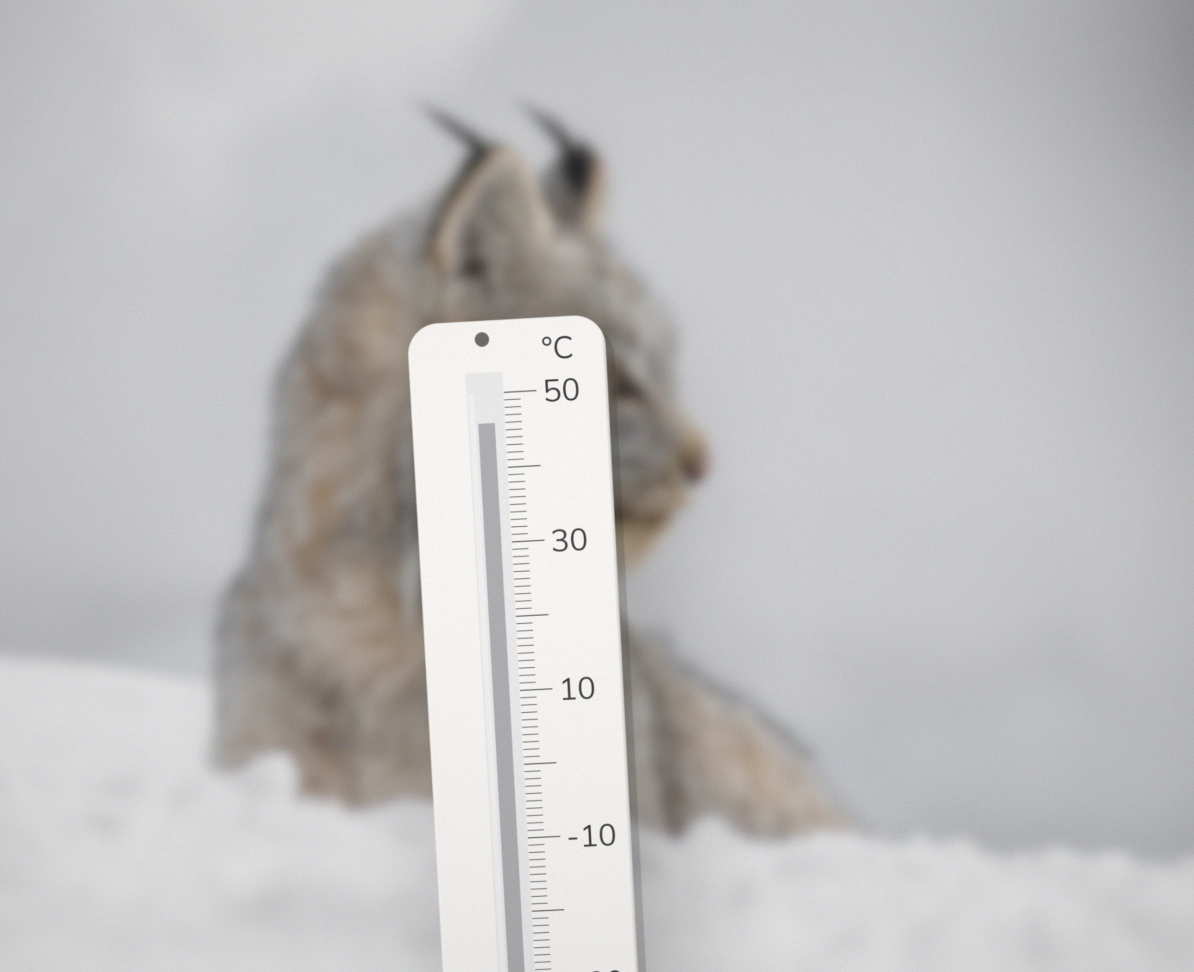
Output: 46 °C
